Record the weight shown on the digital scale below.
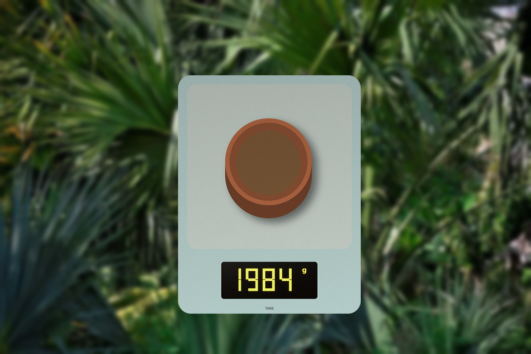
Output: 1984 g
